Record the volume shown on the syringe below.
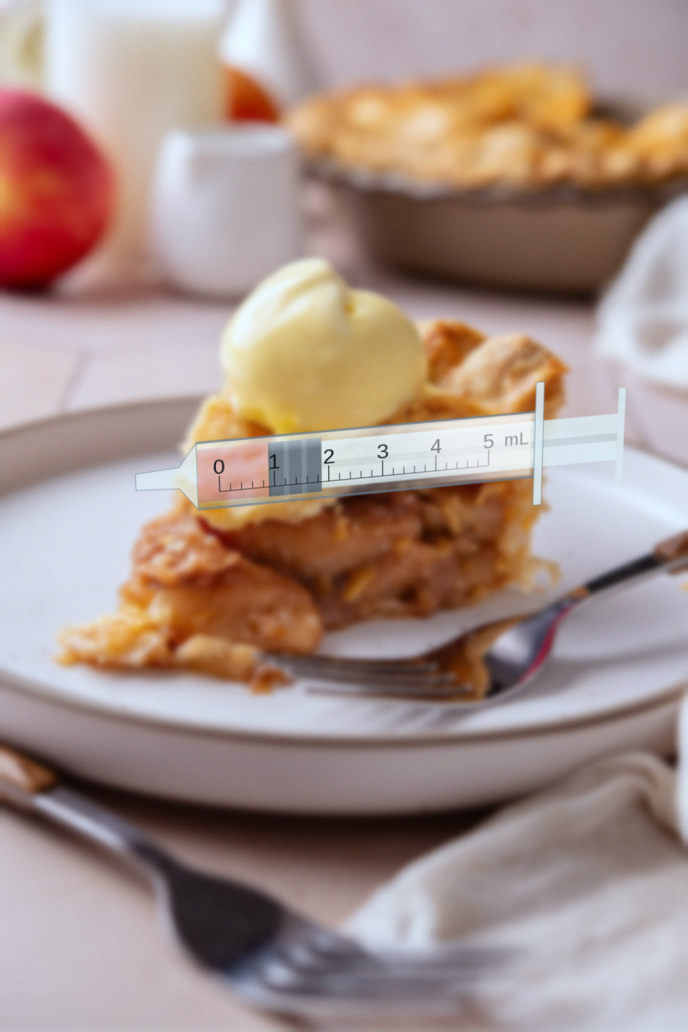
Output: 0.9 mL
